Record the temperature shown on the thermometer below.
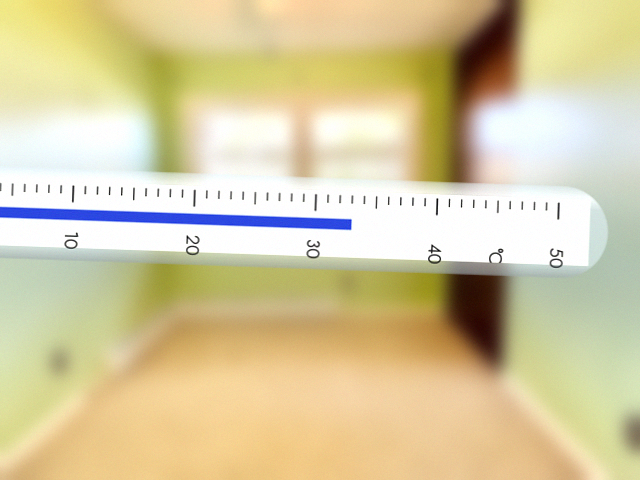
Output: 33 °C
